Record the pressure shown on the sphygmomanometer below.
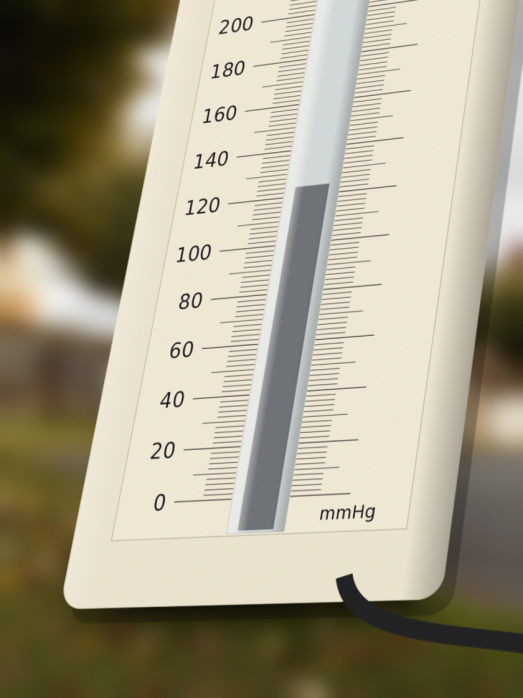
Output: 124 mmHg
